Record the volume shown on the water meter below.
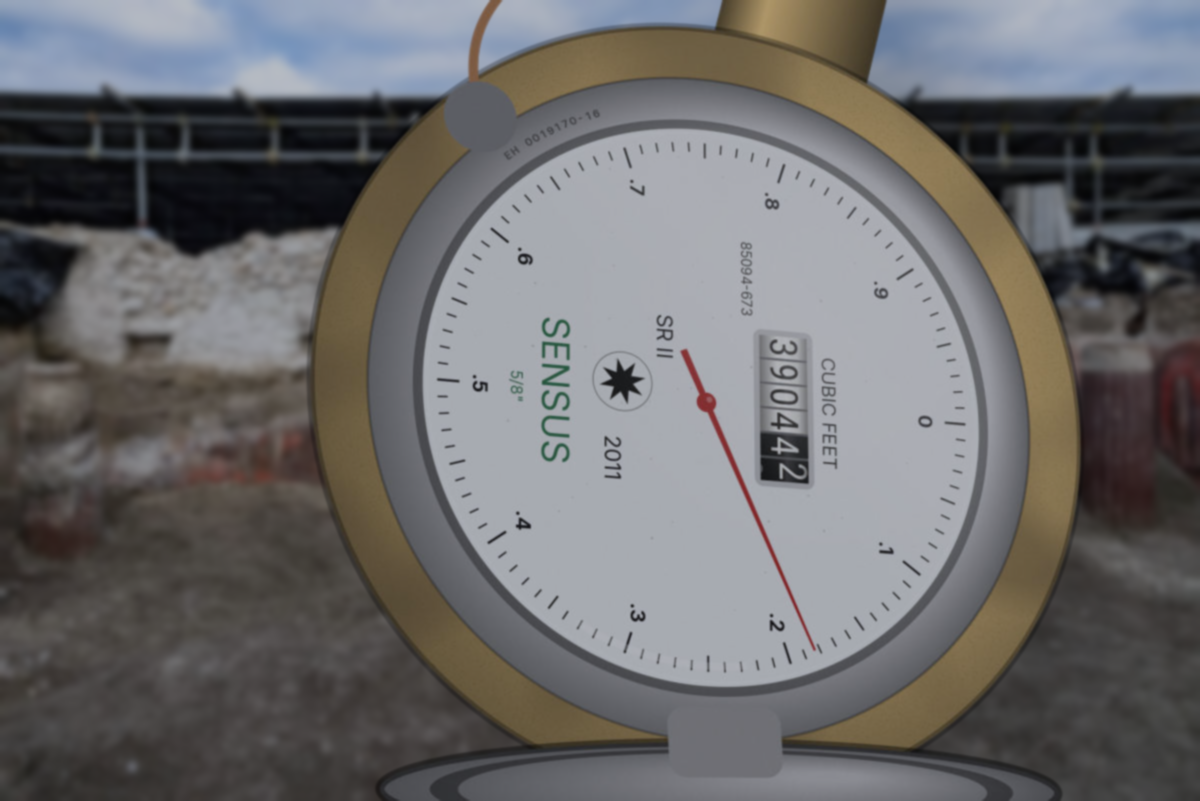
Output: 390442.18 ft³
